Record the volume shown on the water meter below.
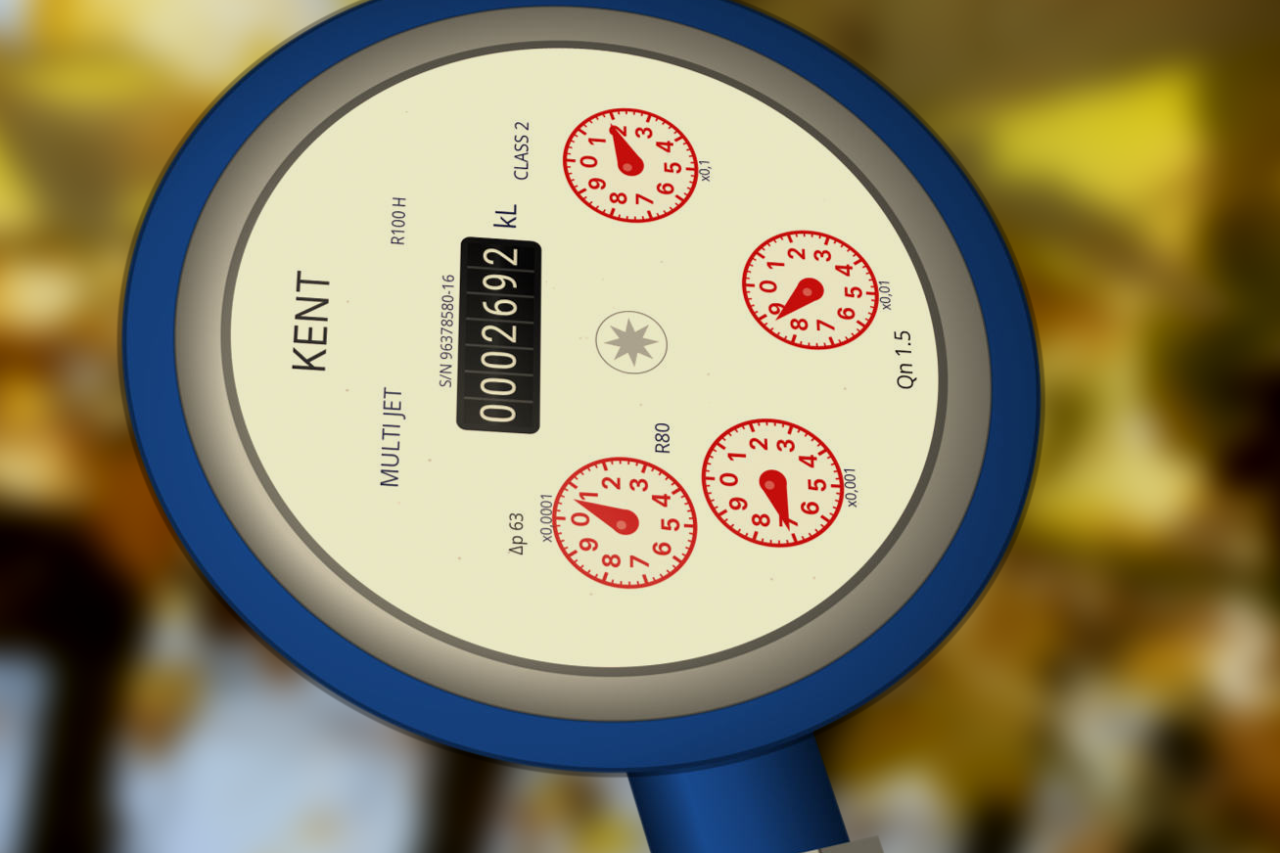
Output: 2692.1870 kL
